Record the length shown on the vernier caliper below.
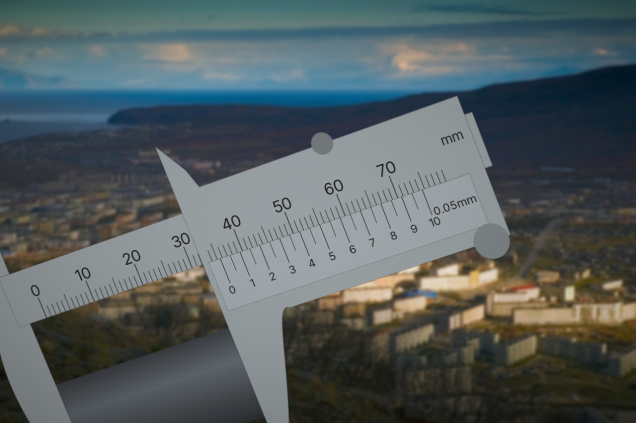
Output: 35.6 mm
